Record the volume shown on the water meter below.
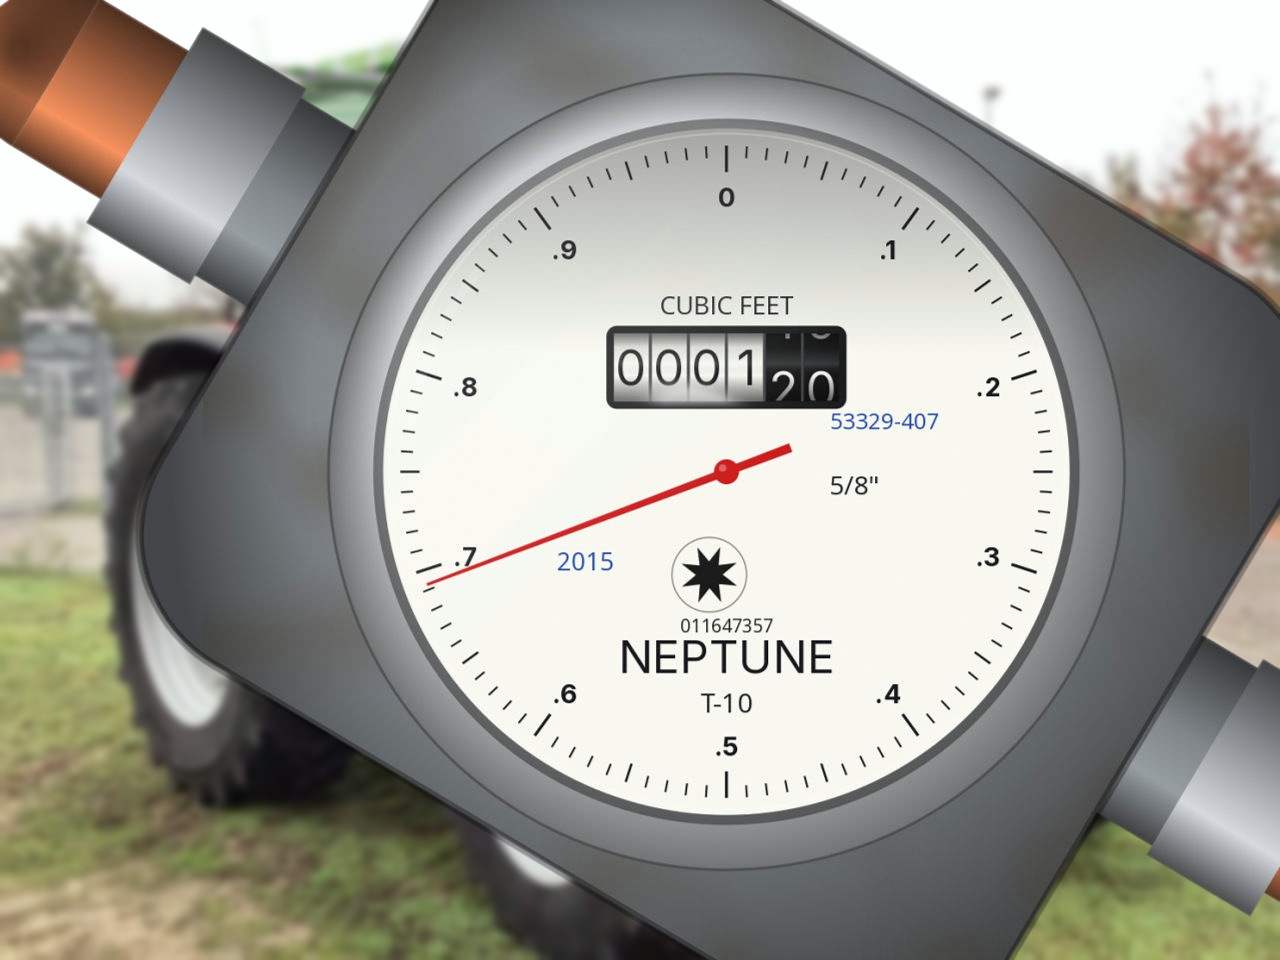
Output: 119.69 ft³
